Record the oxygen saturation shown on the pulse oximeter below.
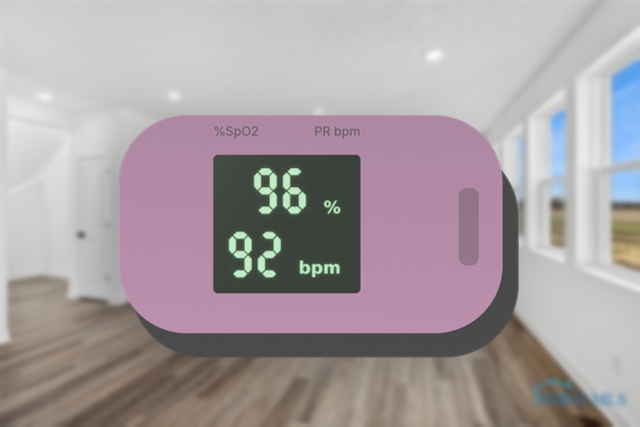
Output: 96 %
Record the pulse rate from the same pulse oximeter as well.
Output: 92 bpm
